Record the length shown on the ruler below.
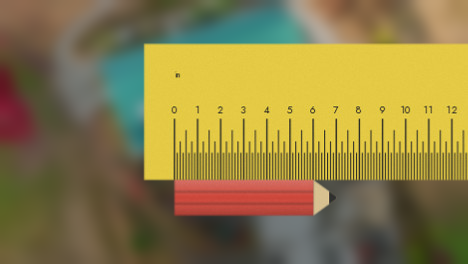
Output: 7 in
